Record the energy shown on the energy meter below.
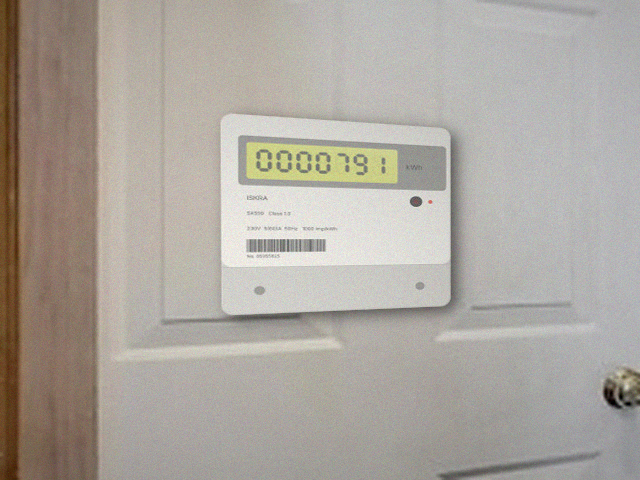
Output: 791 kWh
